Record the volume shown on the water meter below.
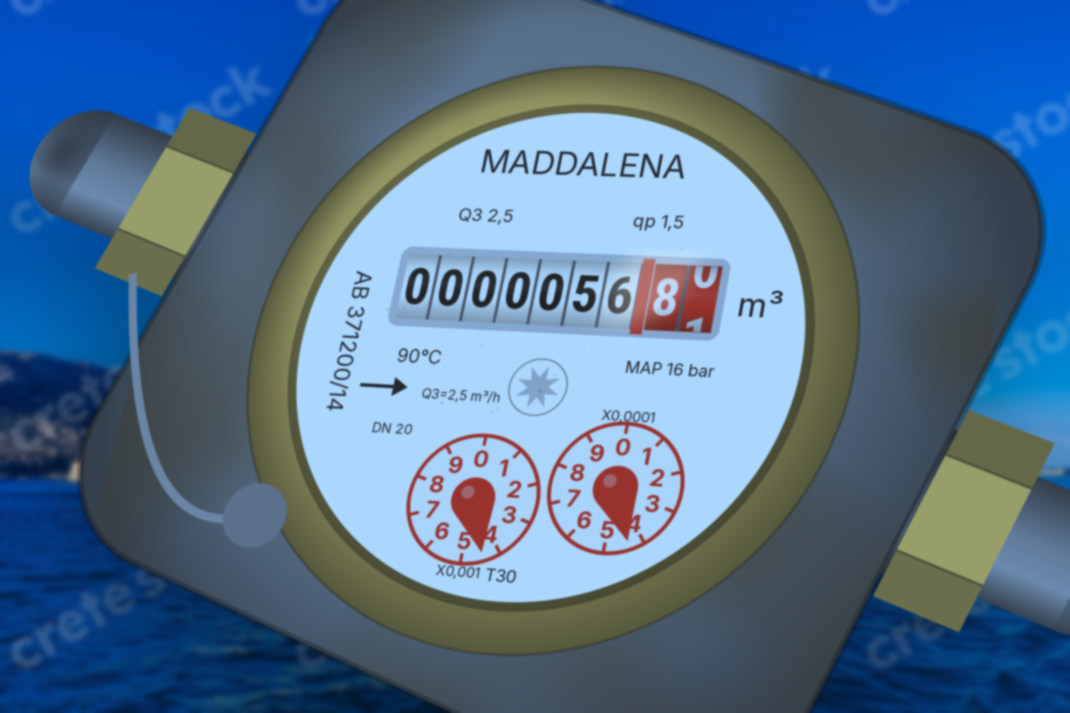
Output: 56.8044 m³
